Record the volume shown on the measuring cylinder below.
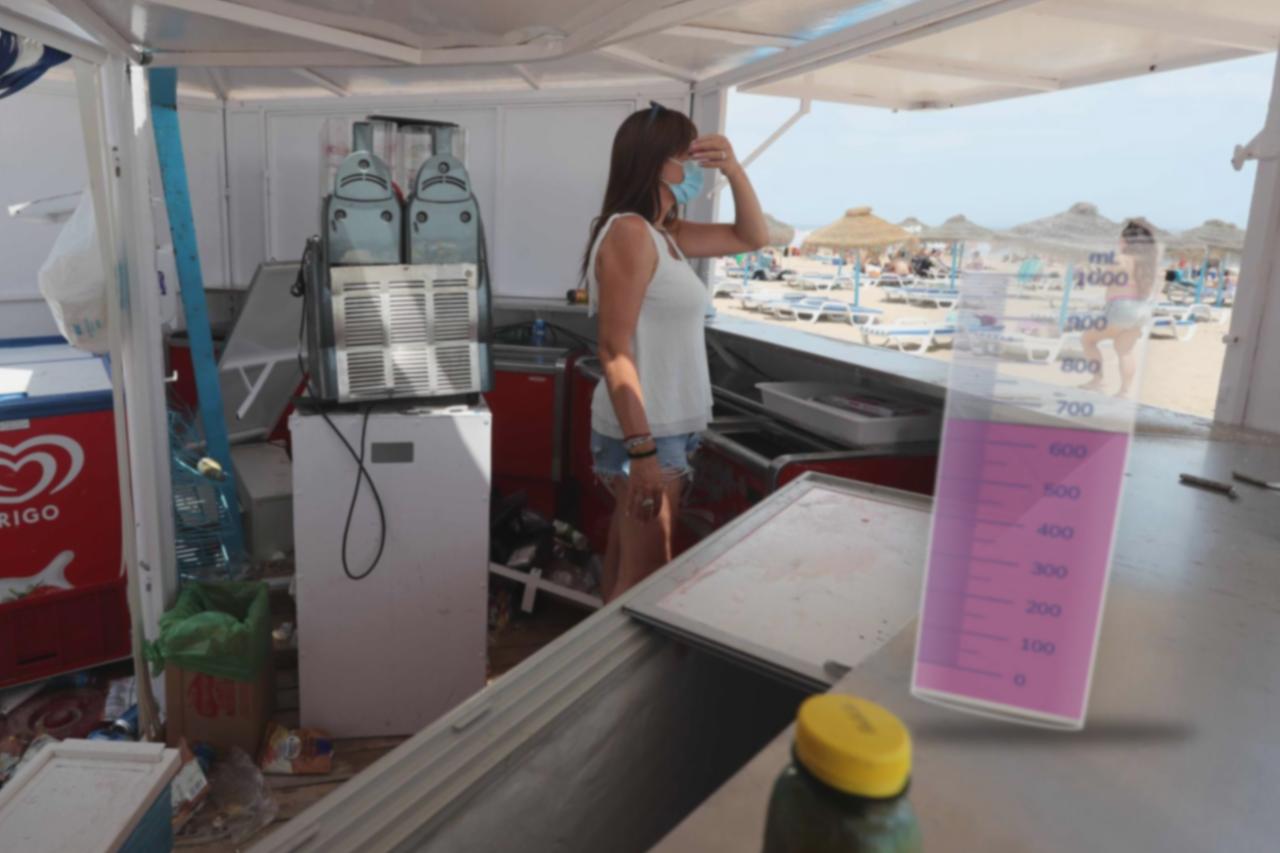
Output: 650 mL
